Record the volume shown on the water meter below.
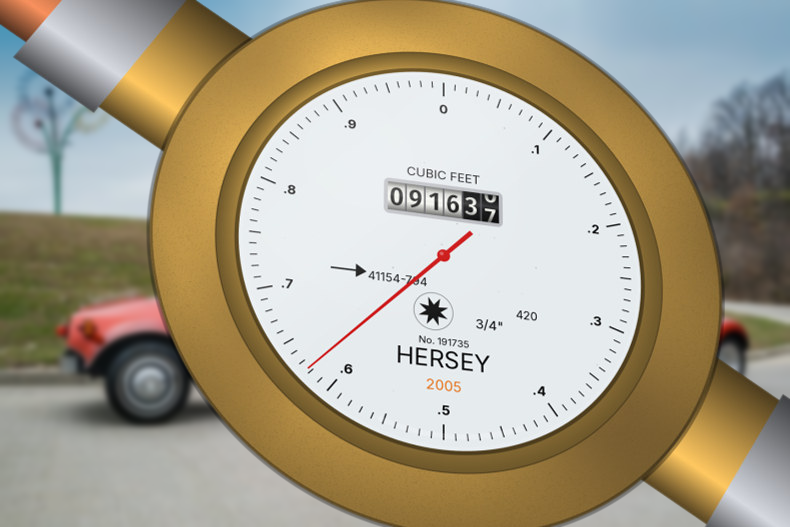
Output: 91636.62 ft³
